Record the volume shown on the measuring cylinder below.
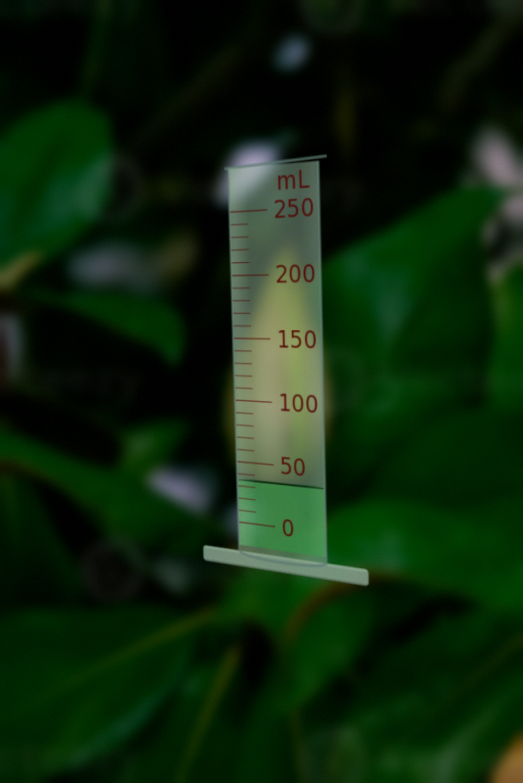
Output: 35 mL
